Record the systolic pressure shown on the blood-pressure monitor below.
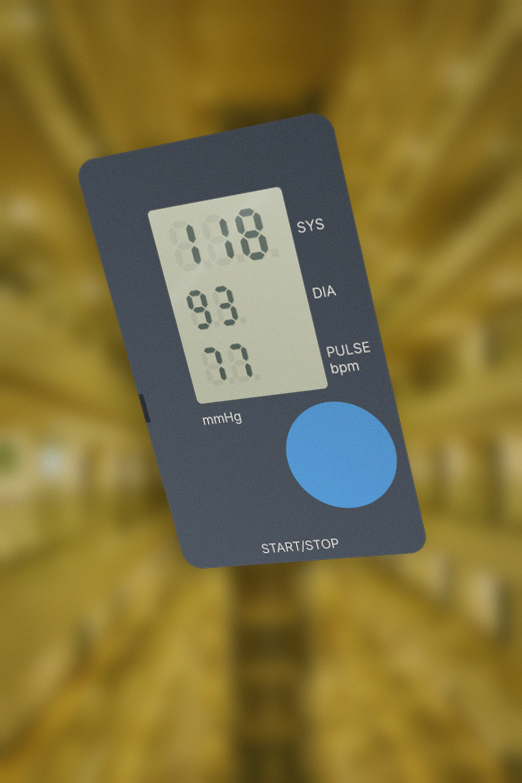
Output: 118 mmHg
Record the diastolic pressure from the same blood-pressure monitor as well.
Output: 93 mmHg
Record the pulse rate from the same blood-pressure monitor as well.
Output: 77 bpm
